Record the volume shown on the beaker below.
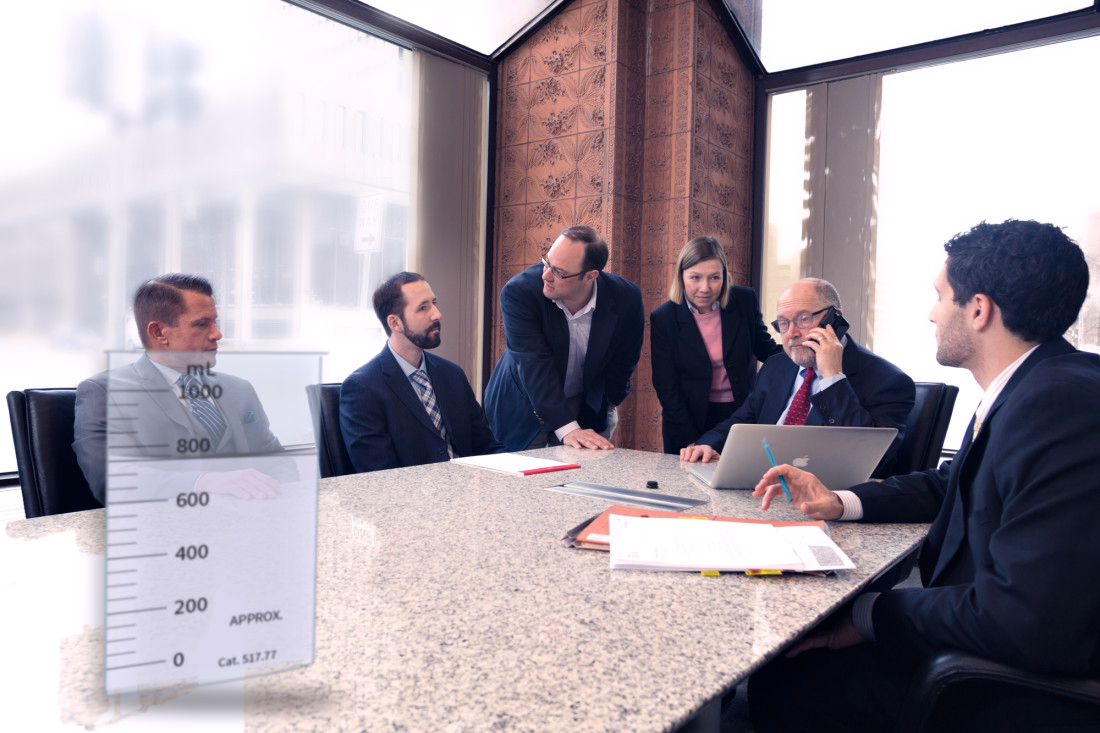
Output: 750 mL
